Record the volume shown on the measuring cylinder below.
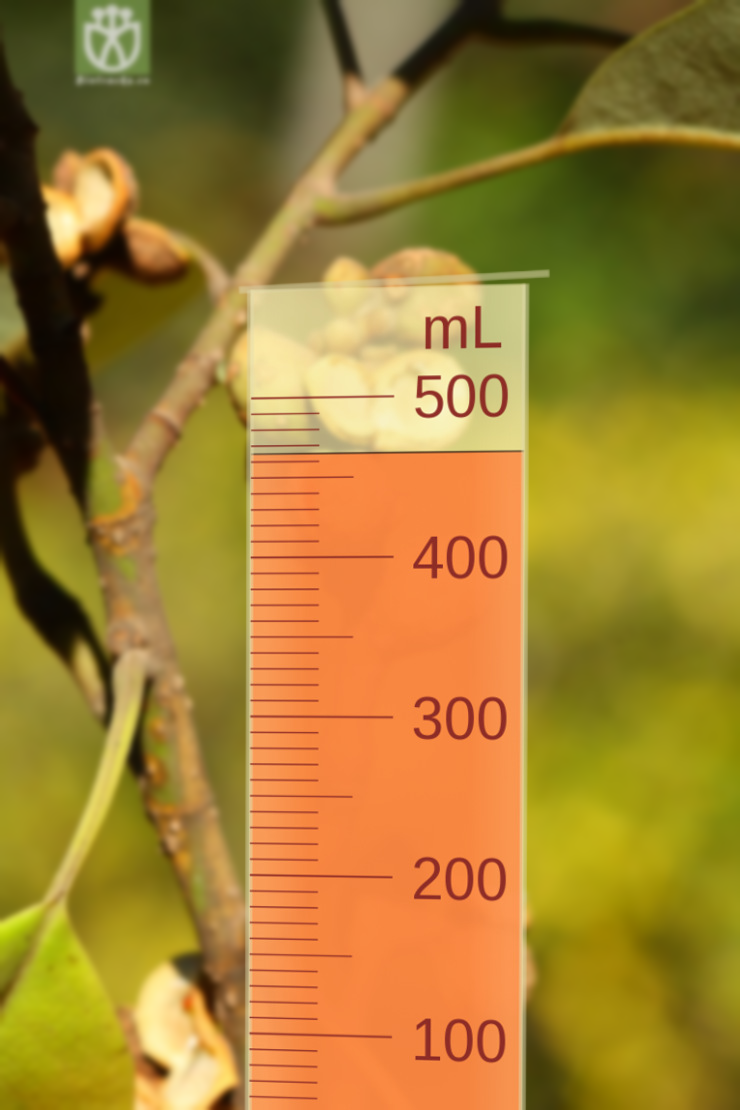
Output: 465 mL
